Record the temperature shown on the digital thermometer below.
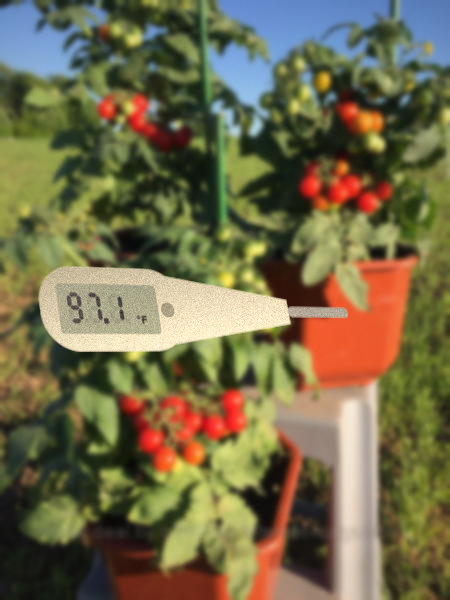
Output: 97.1 °F
